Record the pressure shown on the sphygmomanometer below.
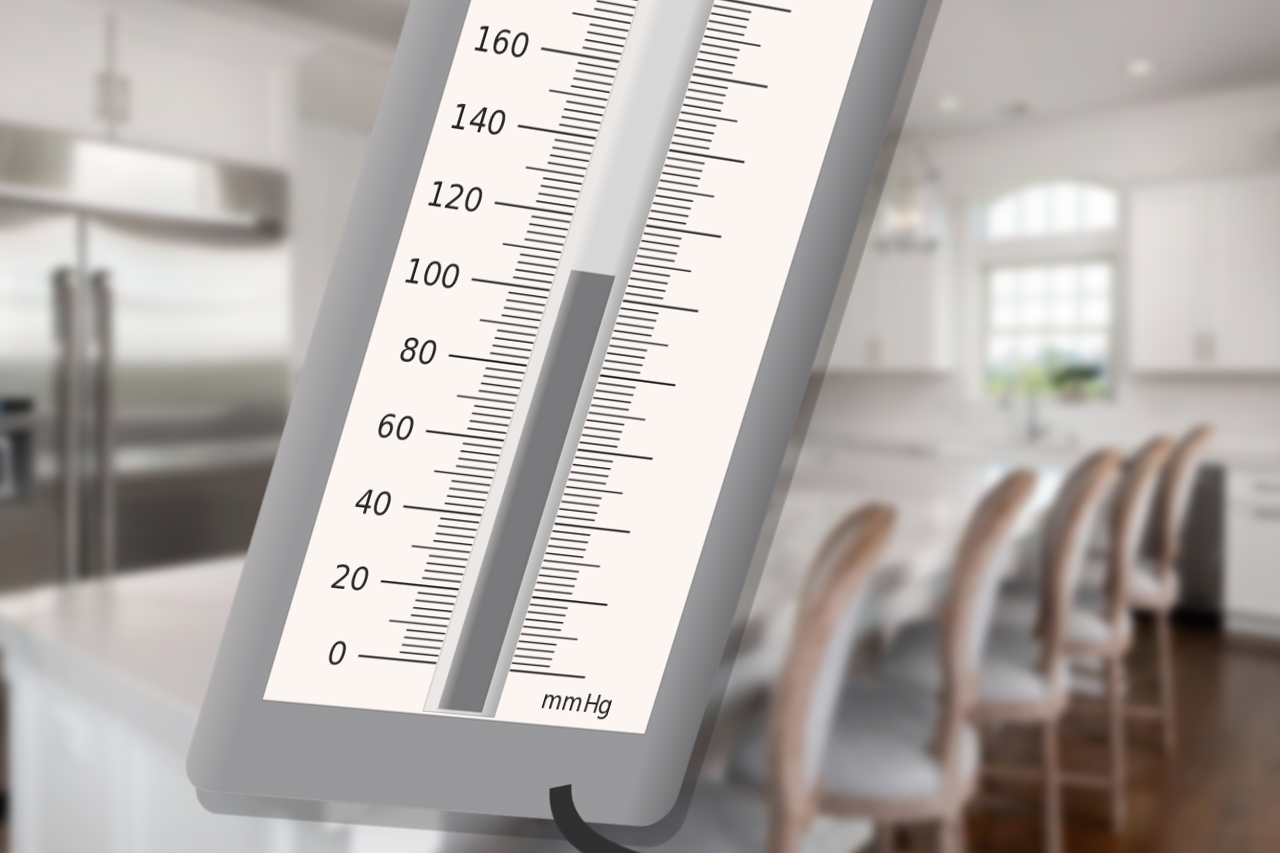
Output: 106 mmHg
